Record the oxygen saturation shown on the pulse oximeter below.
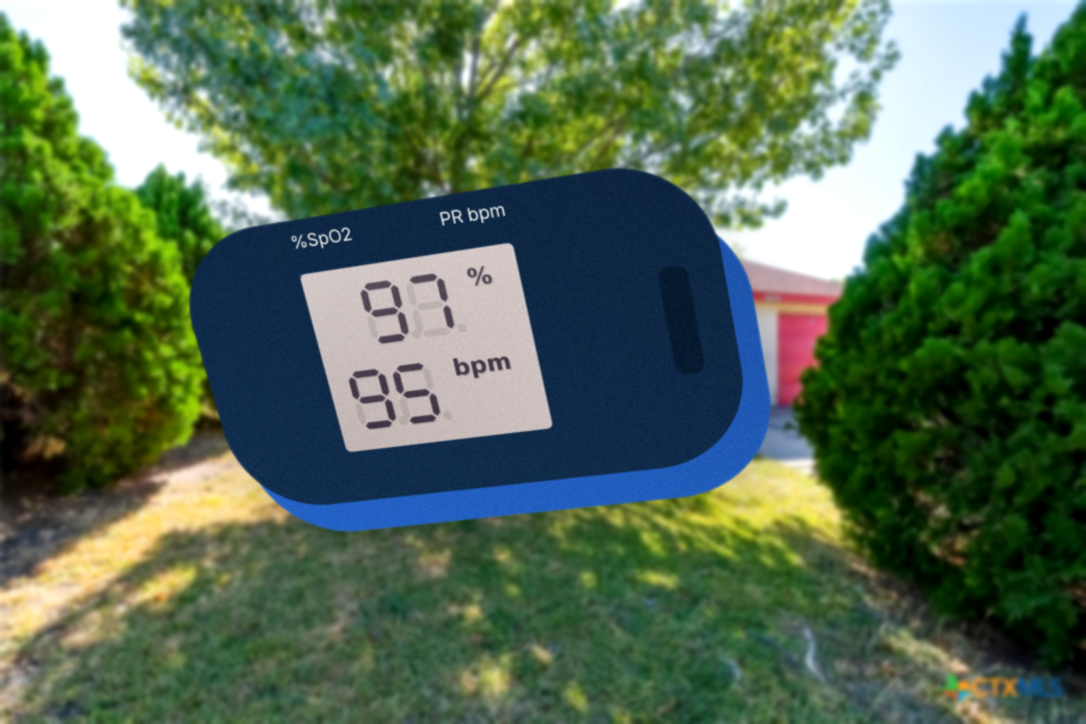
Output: 97 %
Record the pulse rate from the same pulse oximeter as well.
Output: 95 bpm
